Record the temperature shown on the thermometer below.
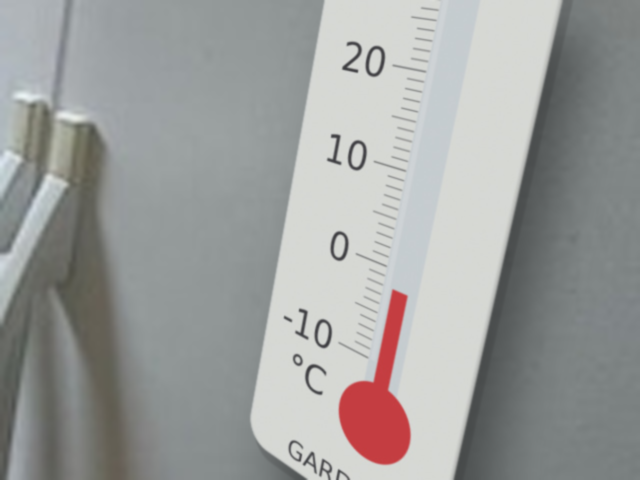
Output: -2 °C
